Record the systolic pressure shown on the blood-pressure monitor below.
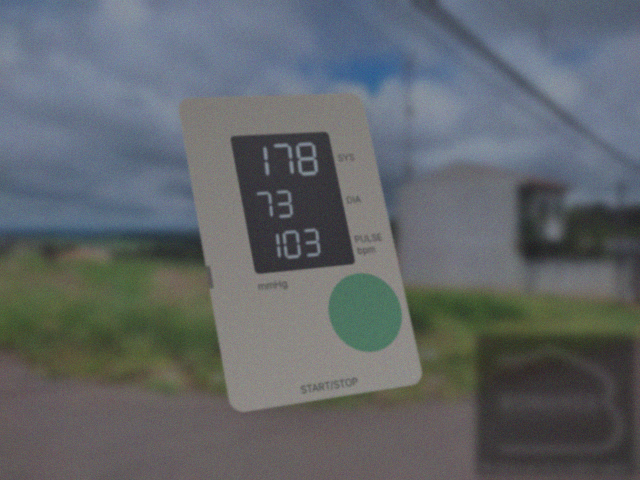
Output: 178 mmHg
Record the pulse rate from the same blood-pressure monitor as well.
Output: 103 bpm
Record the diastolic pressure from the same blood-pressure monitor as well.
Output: 73 mmHg
